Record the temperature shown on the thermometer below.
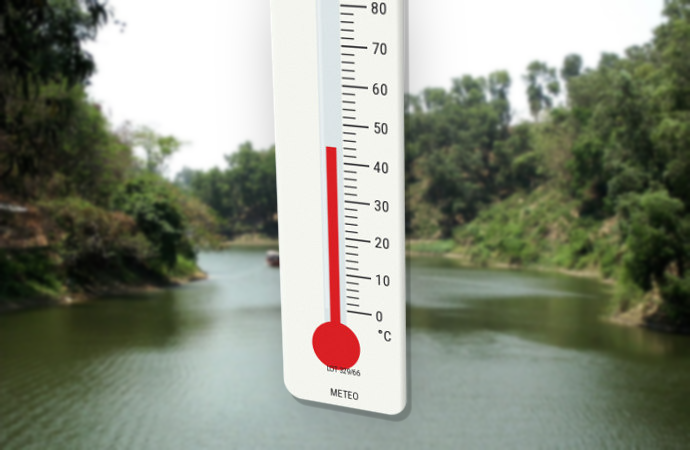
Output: 44 °C
